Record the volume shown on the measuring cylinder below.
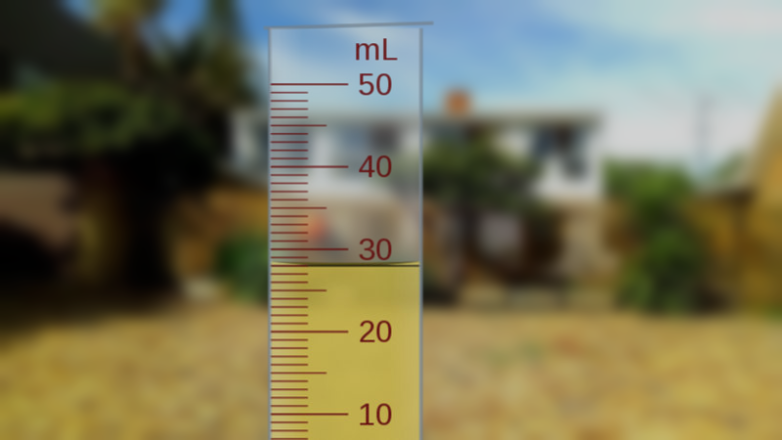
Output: 28 mL
